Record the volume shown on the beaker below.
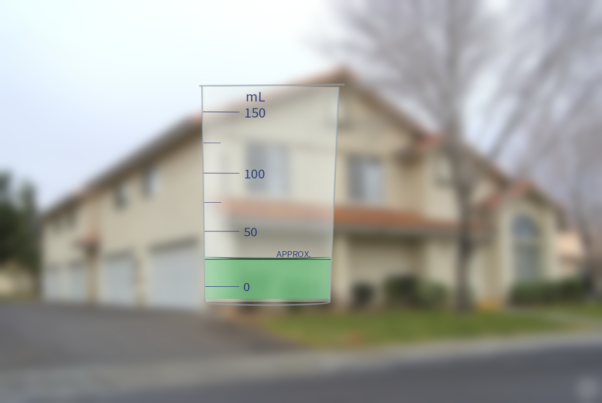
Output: 25 mL
